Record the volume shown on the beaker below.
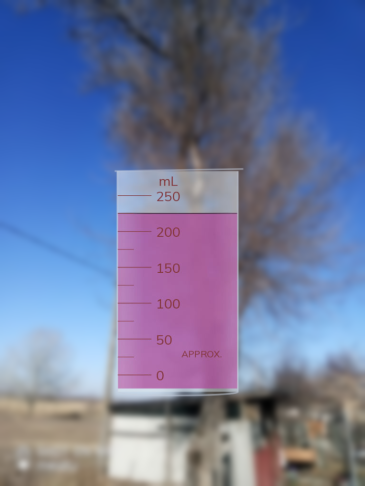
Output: 225 mL
